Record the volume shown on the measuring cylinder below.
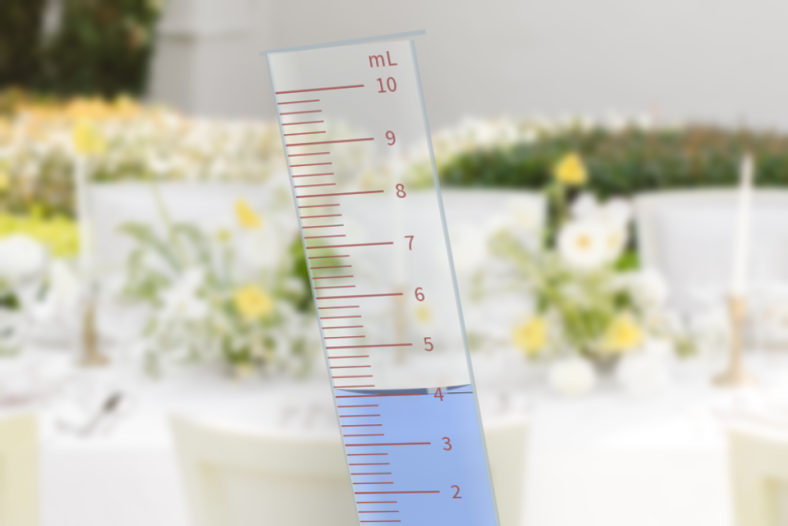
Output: 4 mL
